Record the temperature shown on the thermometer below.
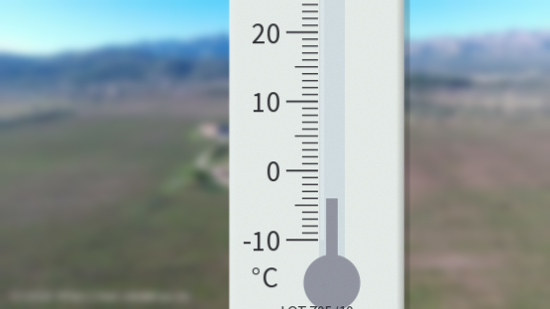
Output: -4 °C
